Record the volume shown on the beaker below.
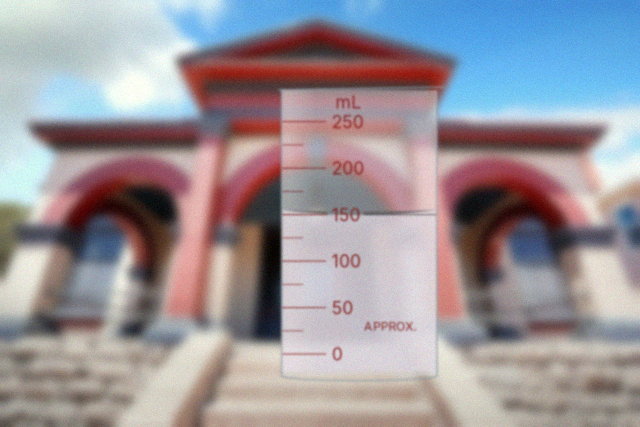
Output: 150 mL
